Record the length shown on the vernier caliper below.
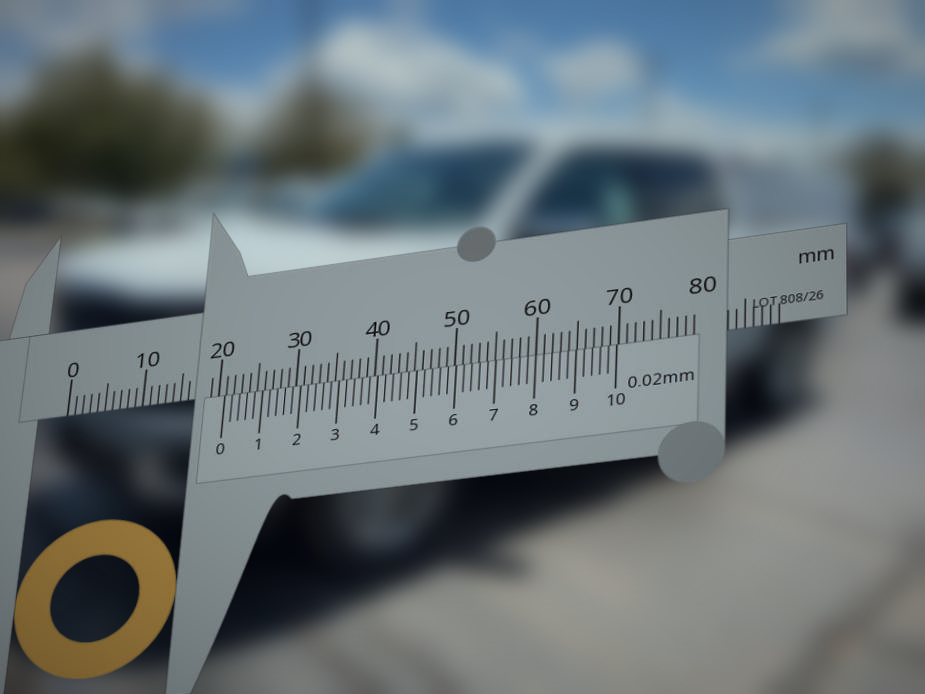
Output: 20.8 mm
